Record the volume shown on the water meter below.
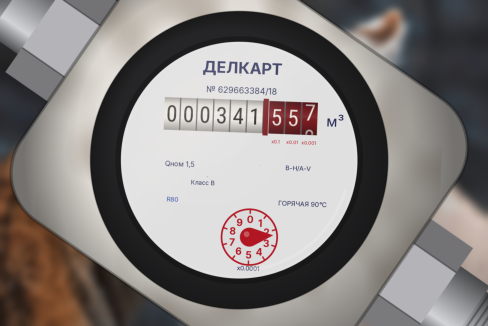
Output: 341.5572 m³
